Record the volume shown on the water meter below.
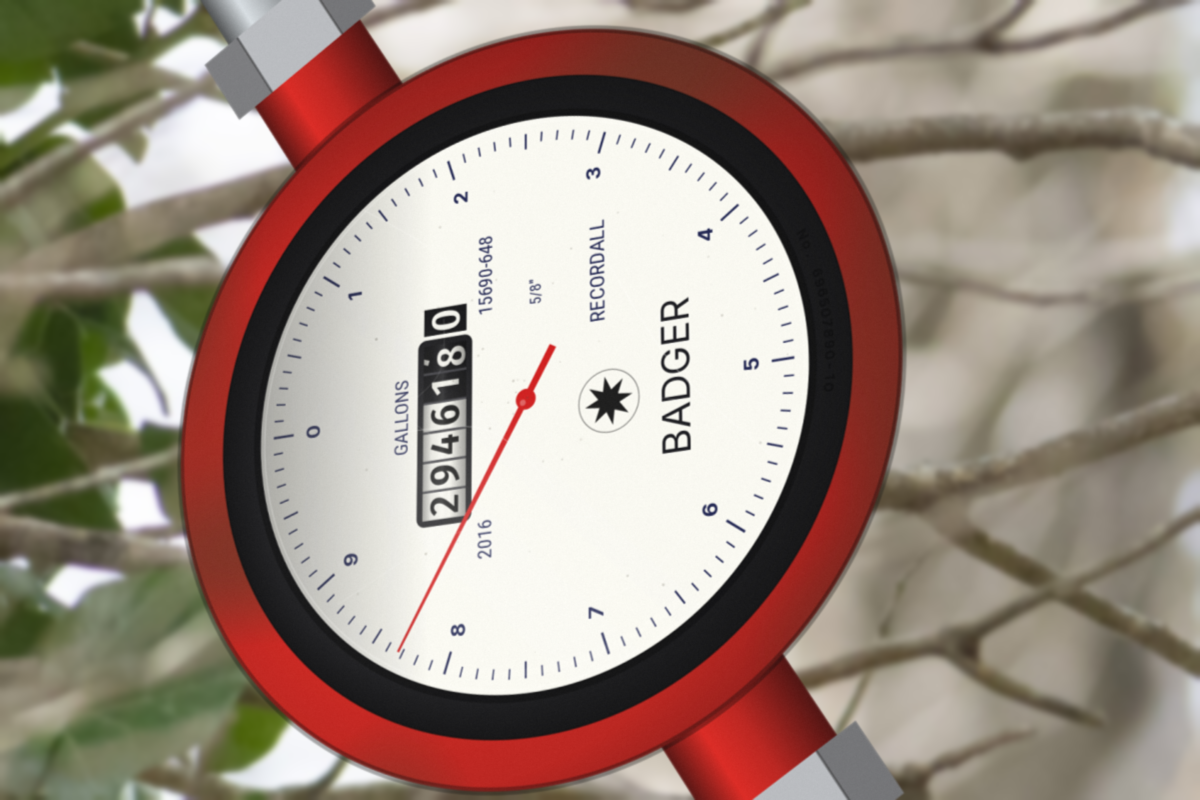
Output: 2946178.3 gal
